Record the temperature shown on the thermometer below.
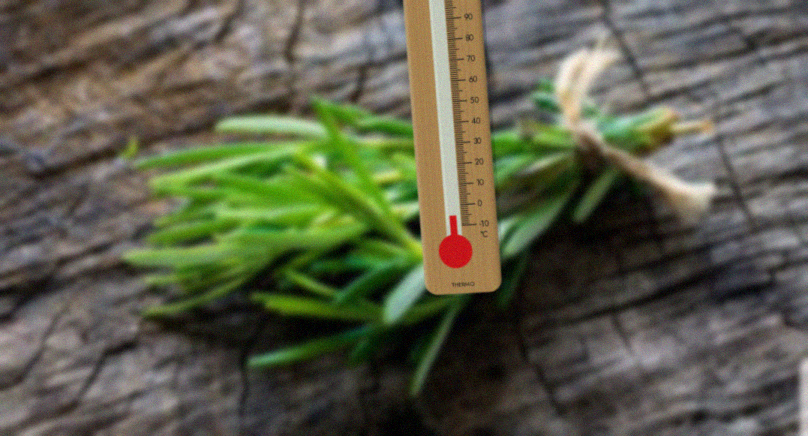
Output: -5 °C
